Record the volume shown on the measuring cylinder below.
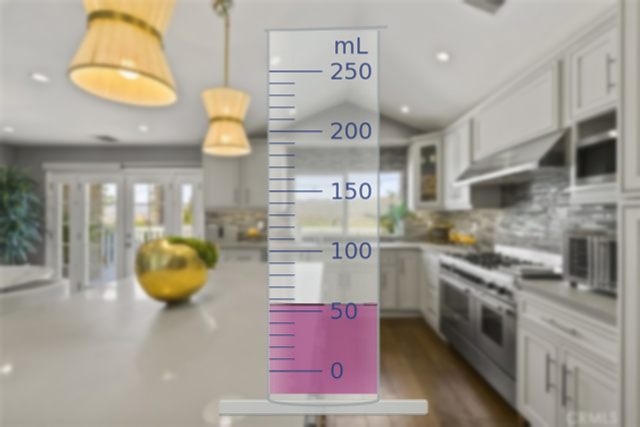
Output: 55 mL
